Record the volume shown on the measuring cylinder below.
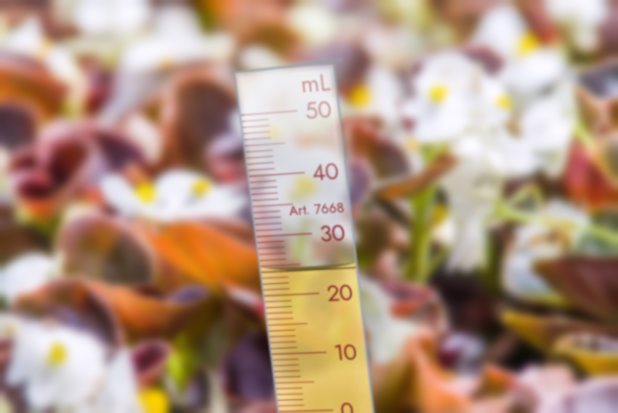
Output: 24 mL
